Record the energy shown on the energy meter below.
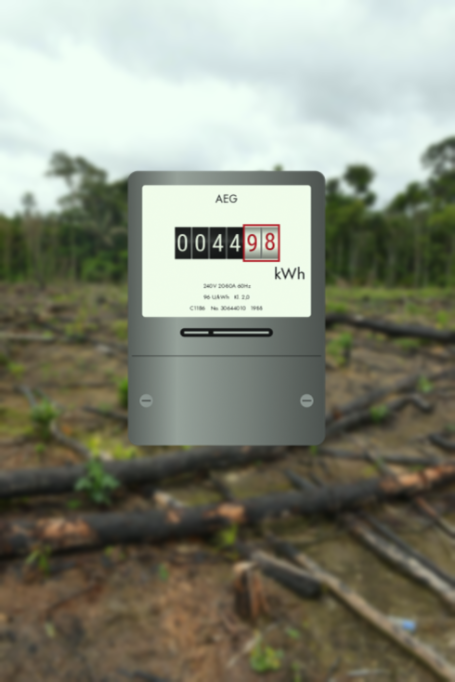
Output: 44.98 kWh
